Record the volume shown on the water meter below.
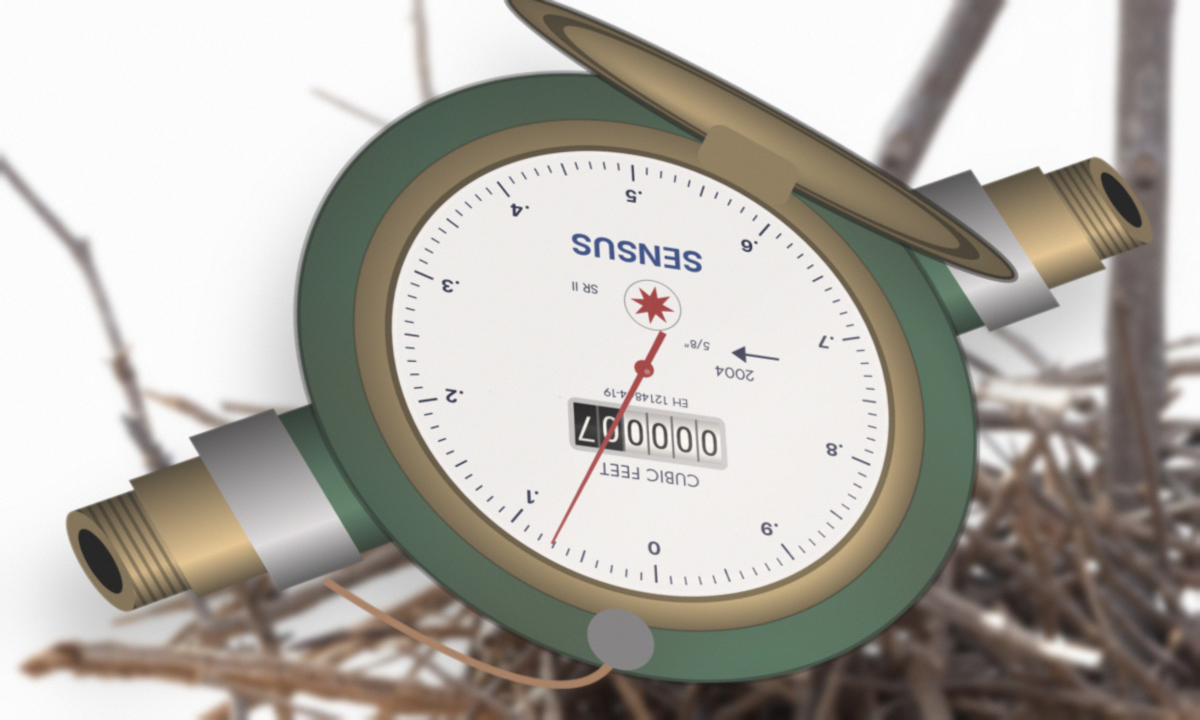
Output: 7.07 ft³
